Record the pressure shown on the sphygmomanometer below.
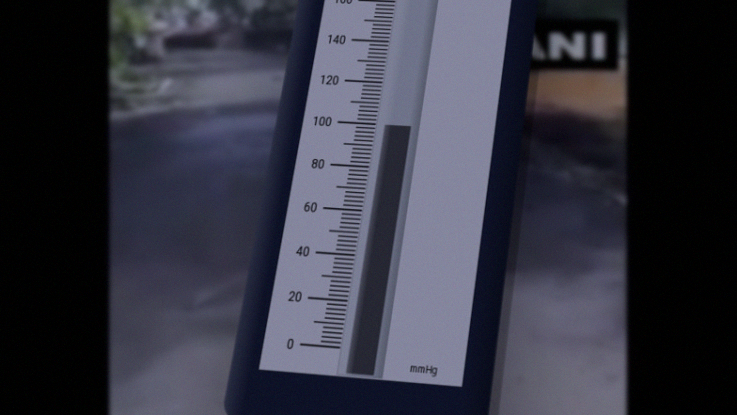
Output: 100 mmHg
